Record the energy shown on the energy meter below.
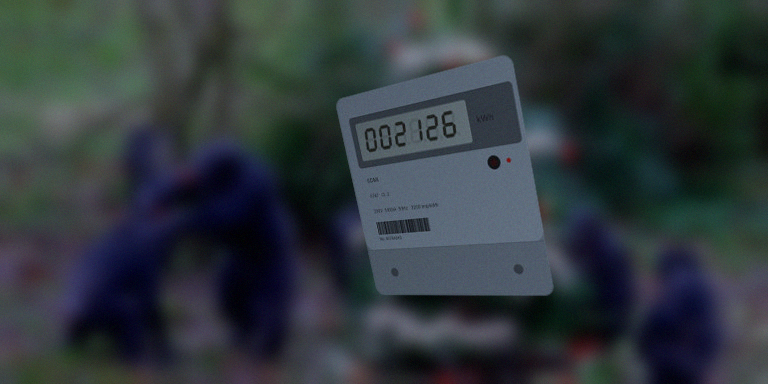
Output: 2126 kWh
